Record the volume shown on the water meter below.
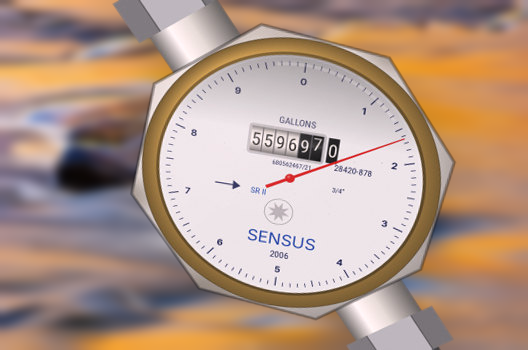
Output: 5596971.6 gal
